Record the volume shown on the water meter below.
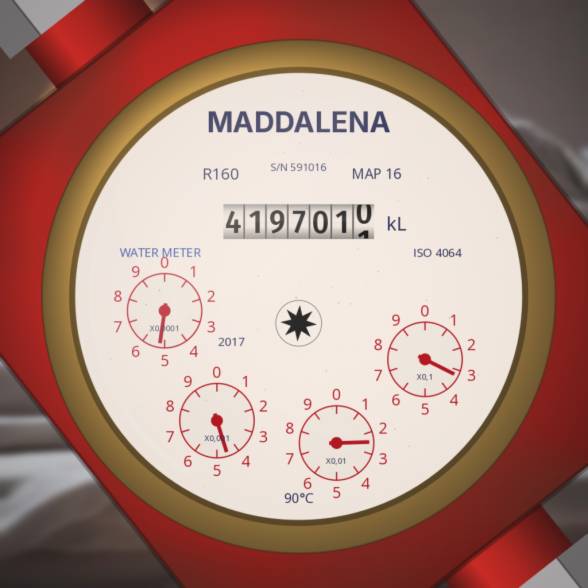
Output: 4197010.3245 kL
